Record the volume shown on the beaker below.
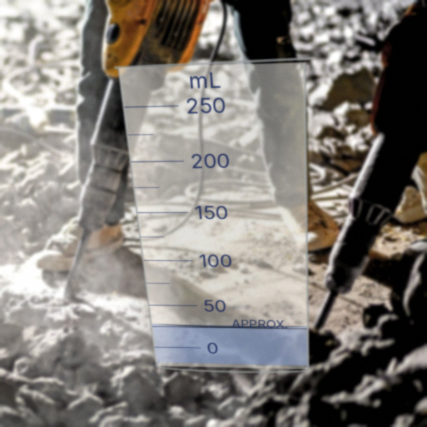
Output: 25 mL
